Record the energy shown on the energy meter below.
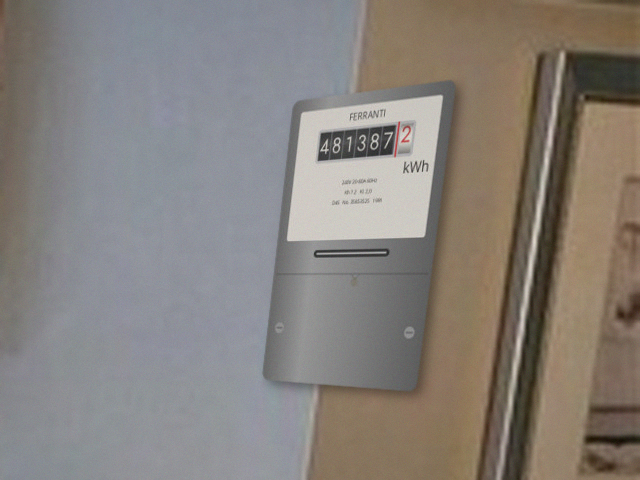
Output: 481387.2 kWh
